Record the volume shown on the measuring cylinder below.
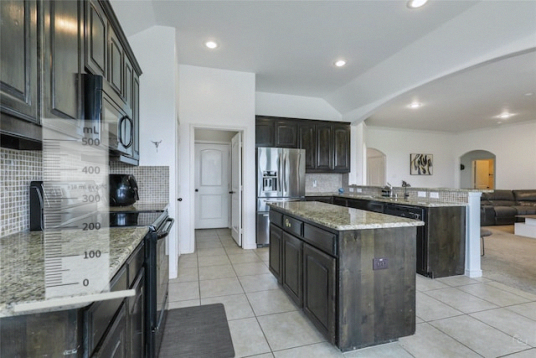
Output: 100 mL
